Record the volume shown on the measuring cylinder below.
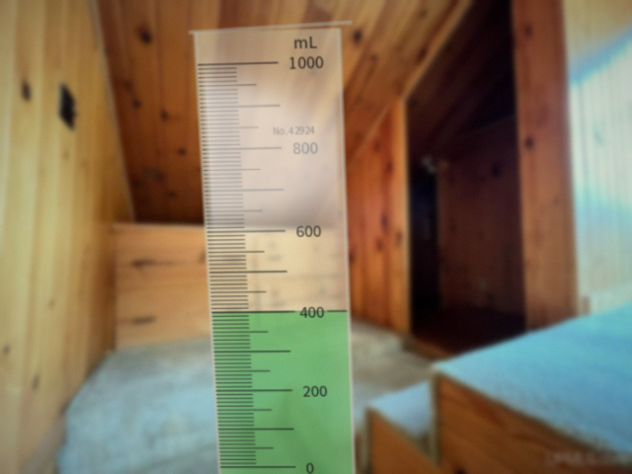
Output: 400 mL
